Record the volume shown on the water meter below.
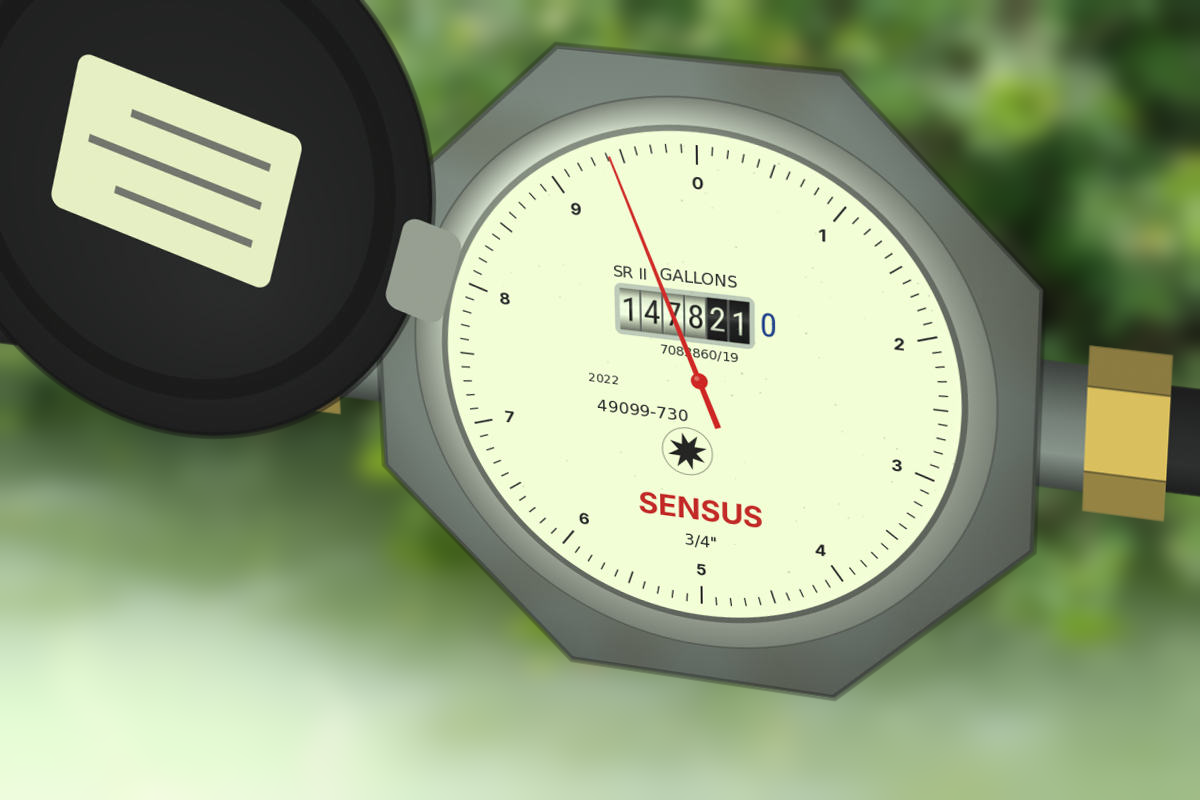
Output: 1478209.4 gal
